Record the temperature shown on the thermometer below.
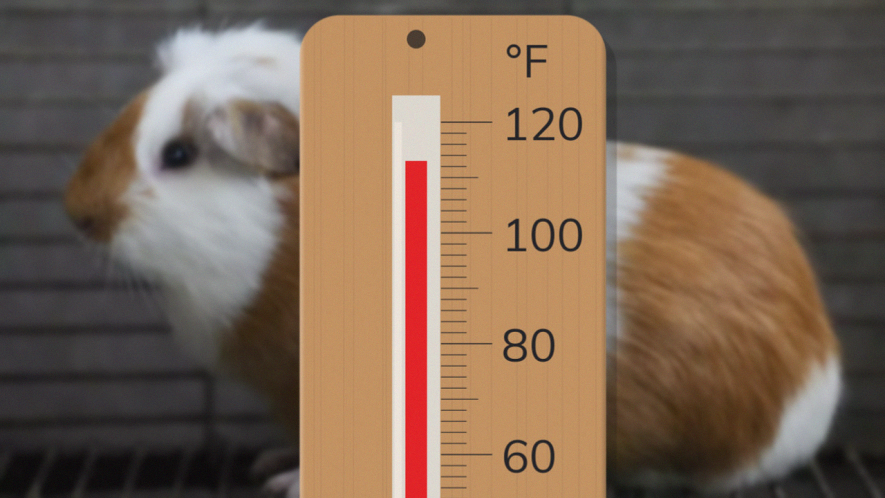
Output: 113 °F
